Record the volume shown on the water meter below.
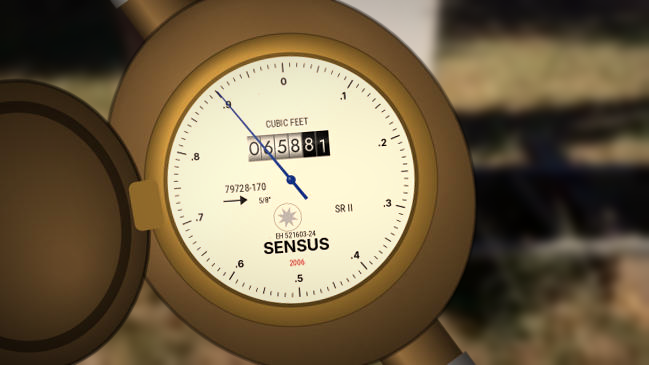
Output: 65880.90 ft³
